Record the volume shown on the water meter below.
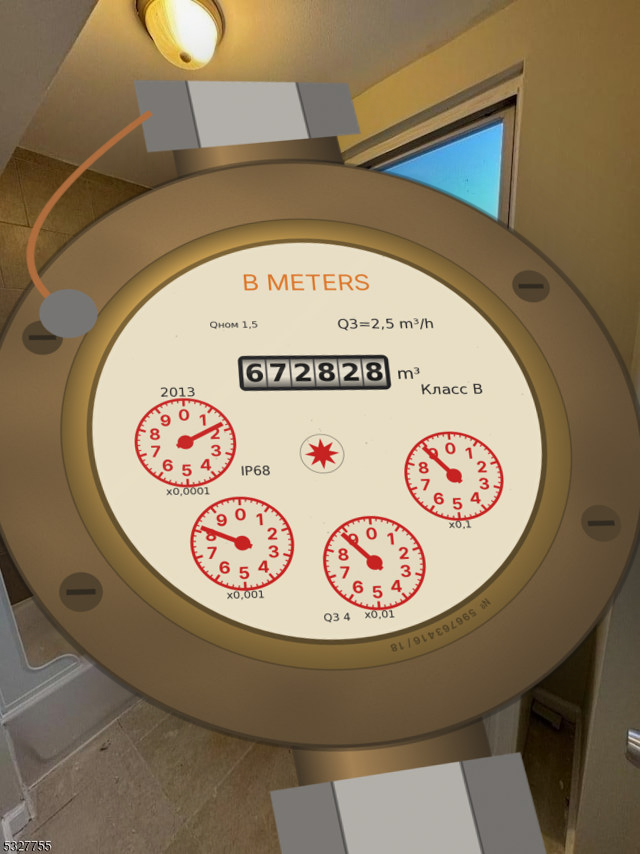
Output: 672828.8881 m³
